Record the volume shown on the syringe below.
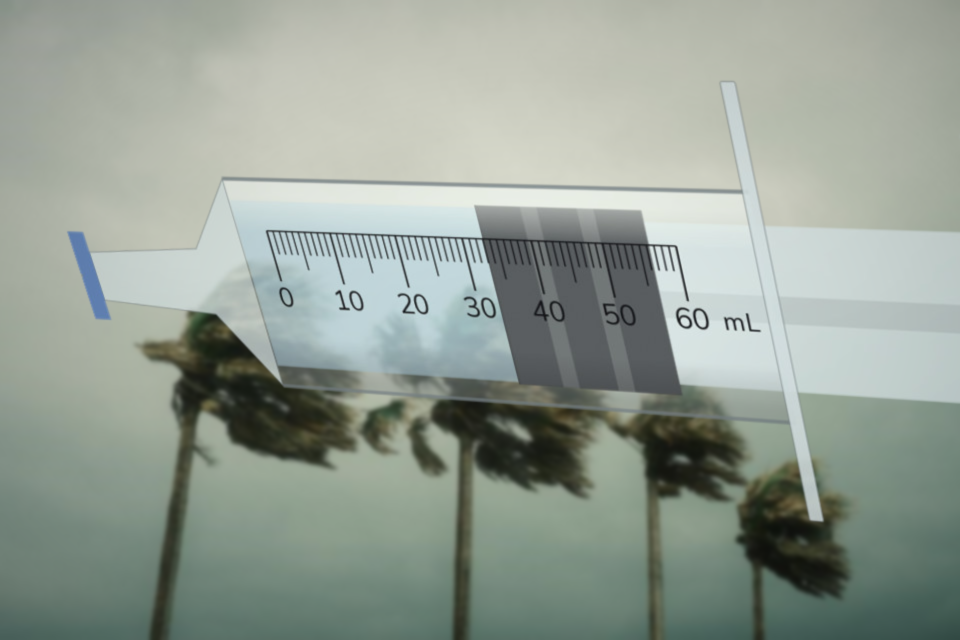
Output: 33 mL
